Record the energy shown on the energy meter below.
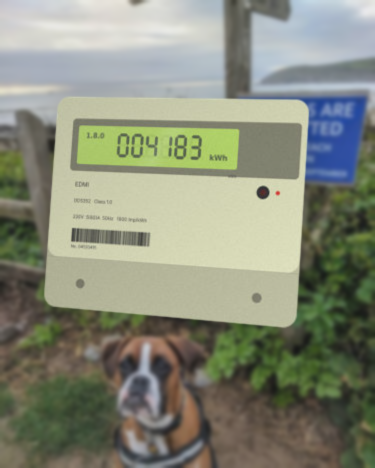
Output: 4183 kWh
